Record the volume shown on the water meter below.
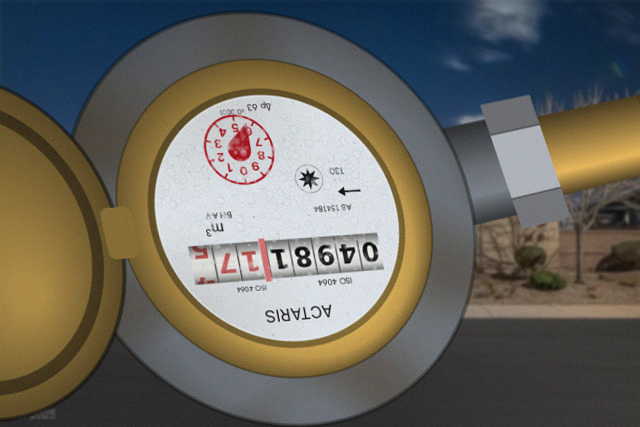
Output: 4981.1745 m³
